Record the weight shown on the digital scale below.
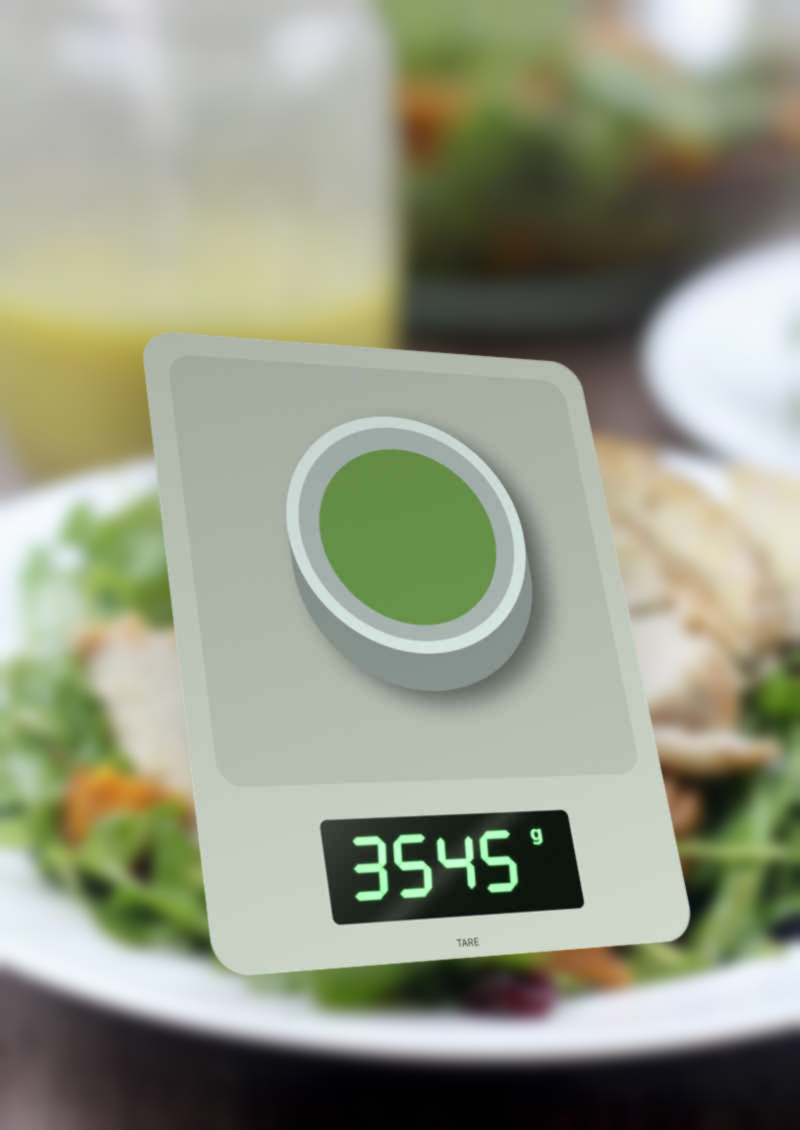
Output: 3545 g
